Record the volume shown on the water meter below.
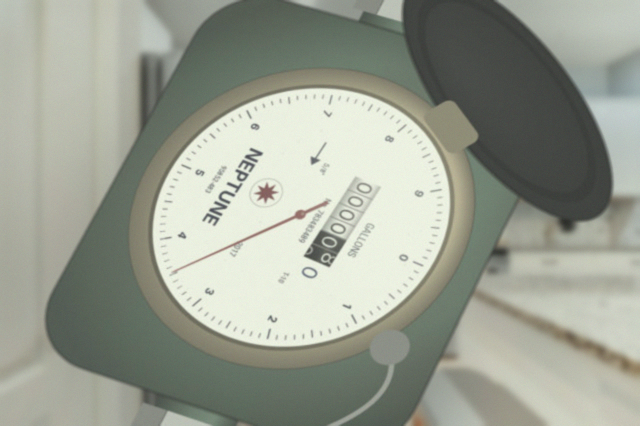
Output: 83.5 gal
